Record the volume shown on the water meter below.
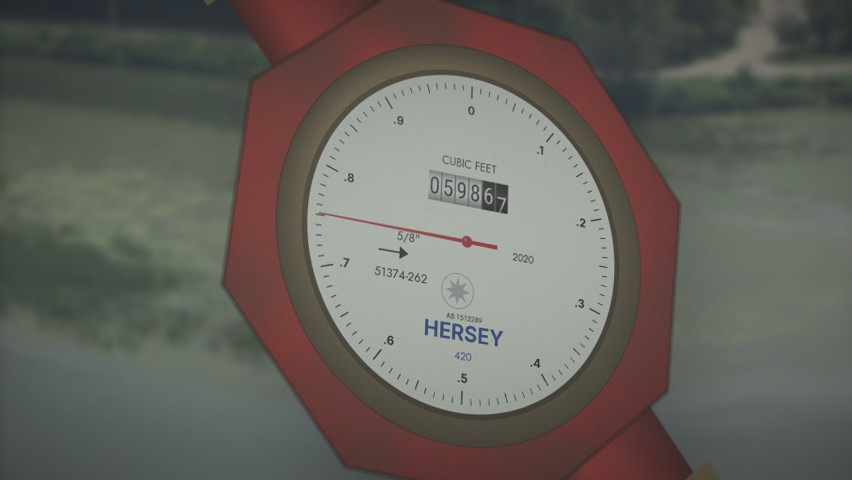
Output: 59866.75 ft³
